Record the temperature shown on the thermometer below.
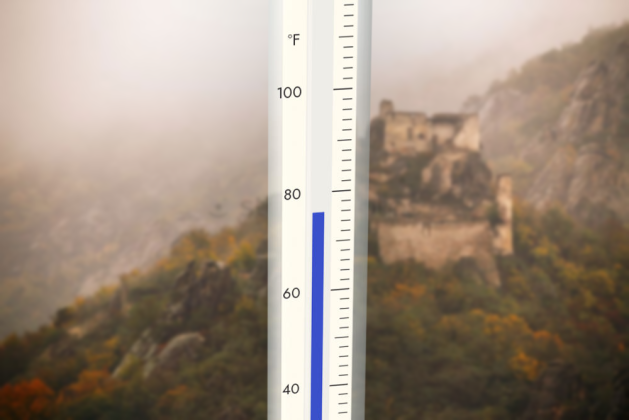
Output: 76 °F
